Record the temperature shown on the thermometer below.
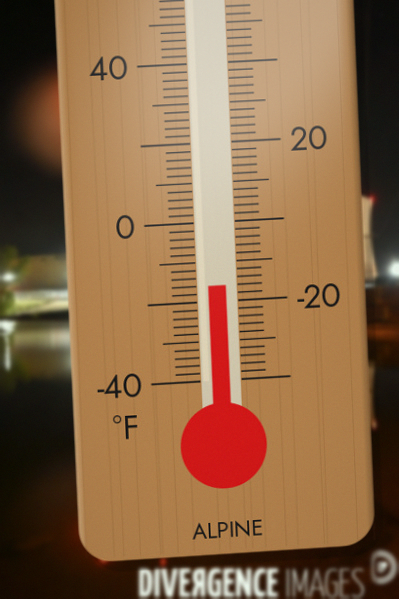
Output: -16 °F
